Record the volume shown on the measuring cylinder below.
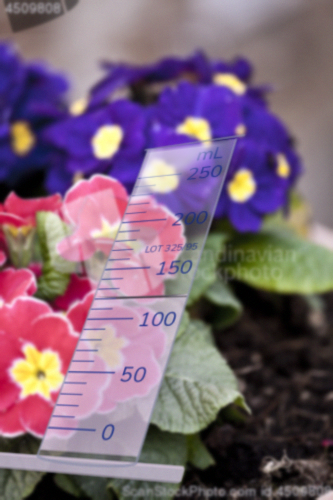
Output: 120 mL
